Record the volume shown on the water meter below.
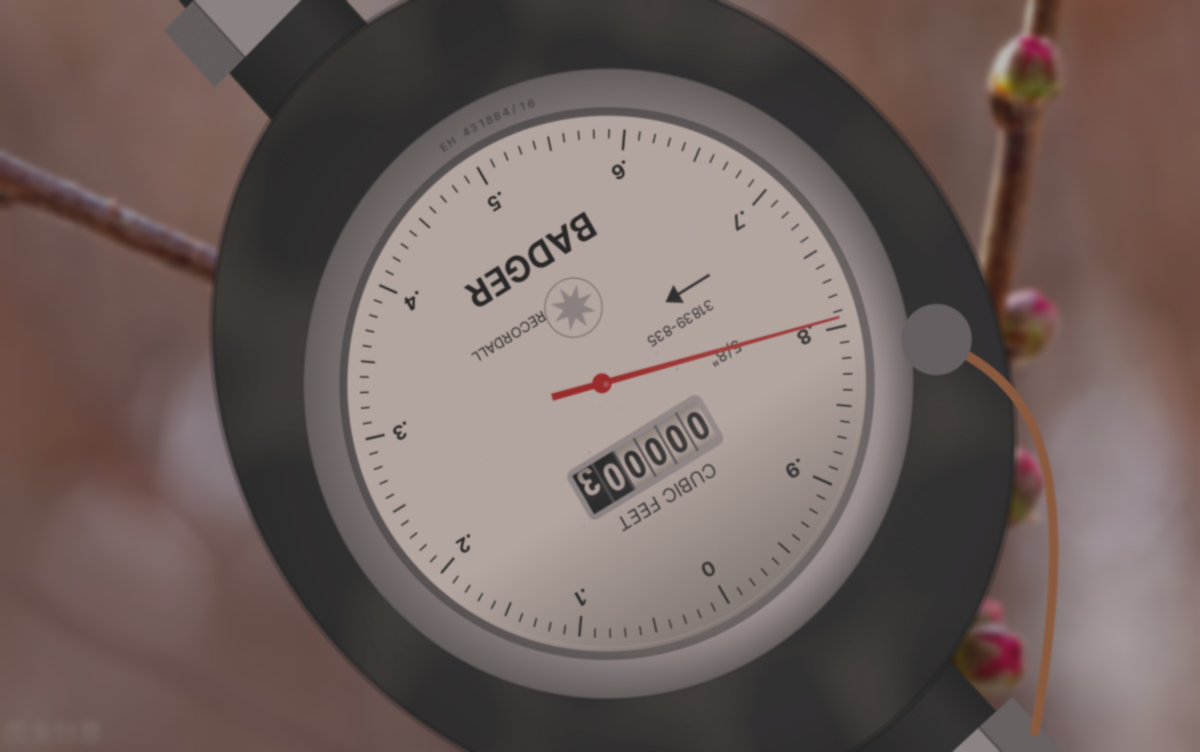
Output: 2.79 ft³
